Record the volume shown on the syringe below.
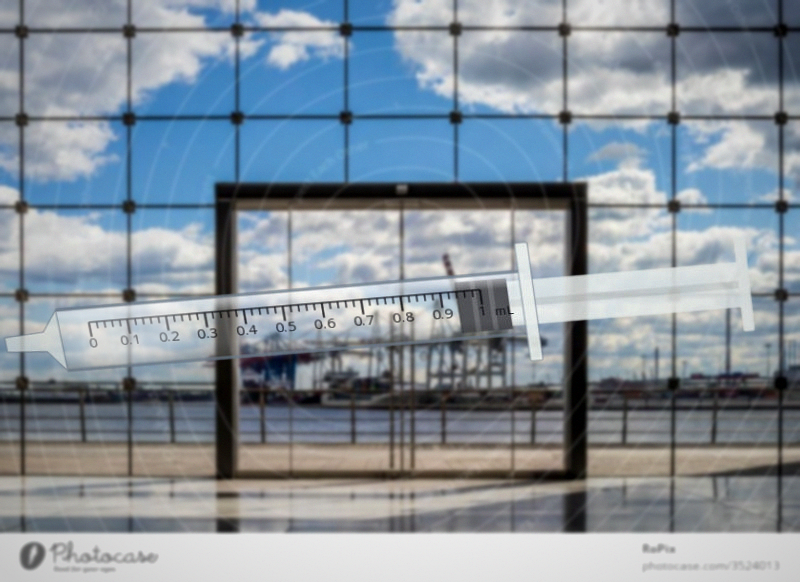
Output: 0.94 mL
